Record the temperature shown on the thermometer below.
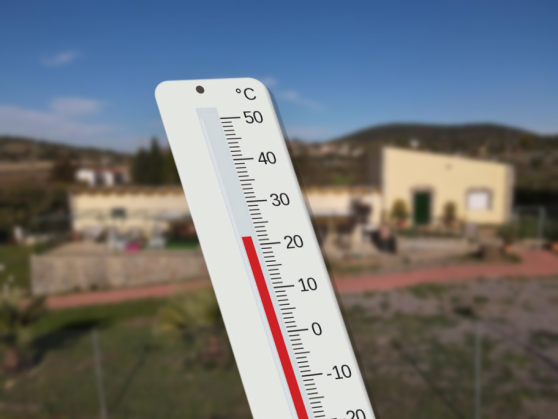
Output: 22 °C
